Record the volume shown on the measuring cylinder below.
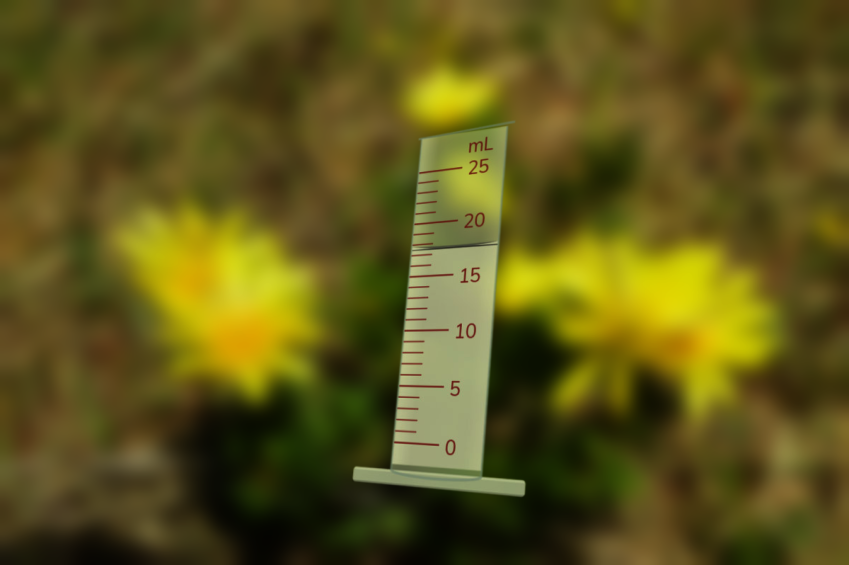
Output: 17.5 mL
